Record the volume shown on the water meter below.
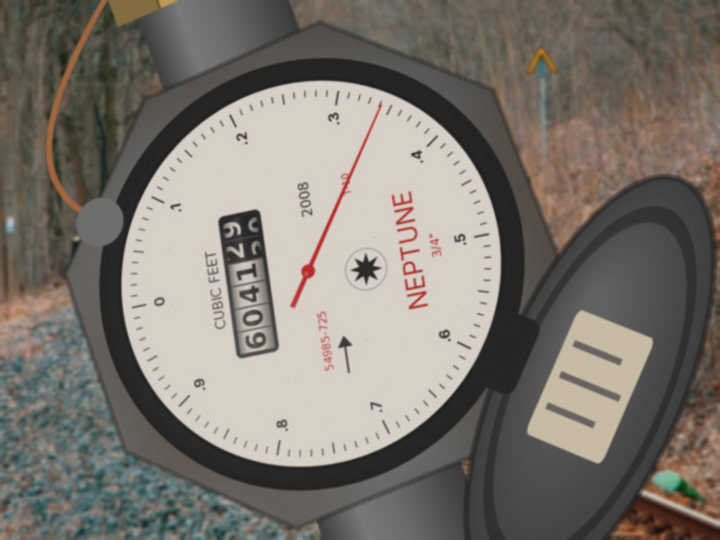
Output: 604129.34 ft³
